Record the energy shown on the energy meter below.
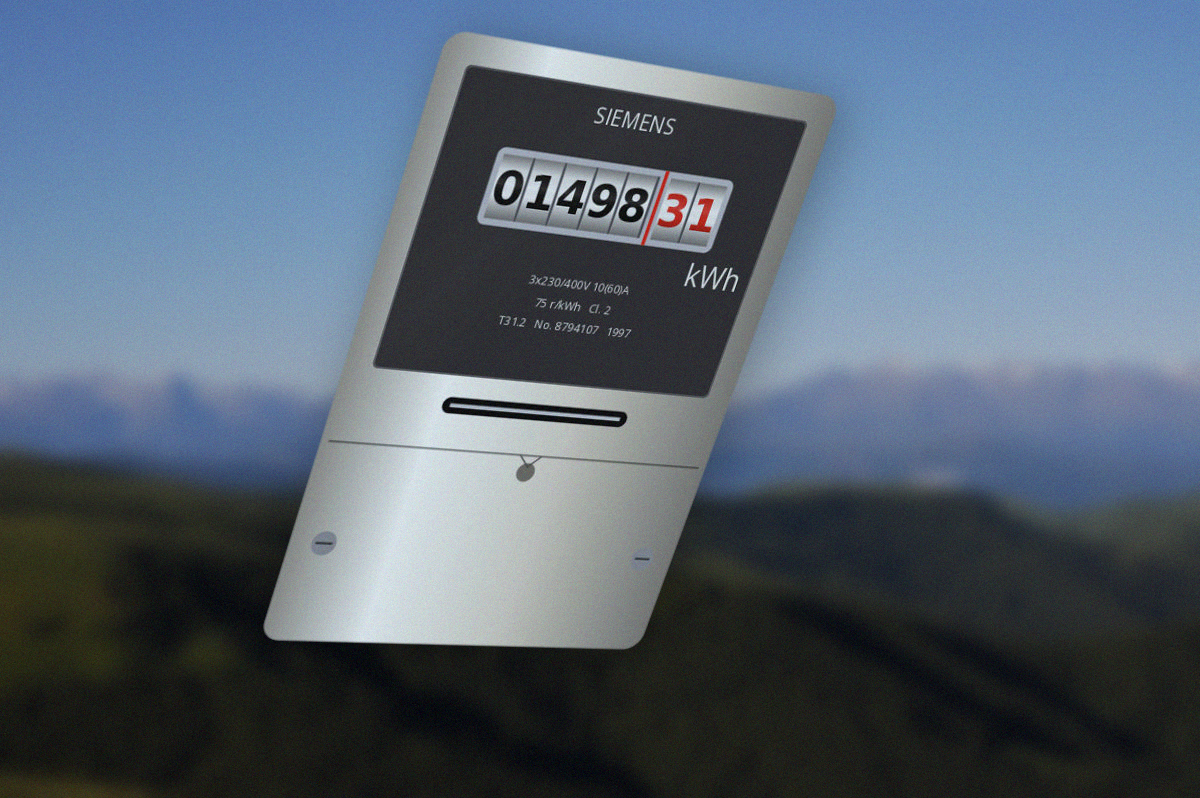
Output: 1498.31 kWh
